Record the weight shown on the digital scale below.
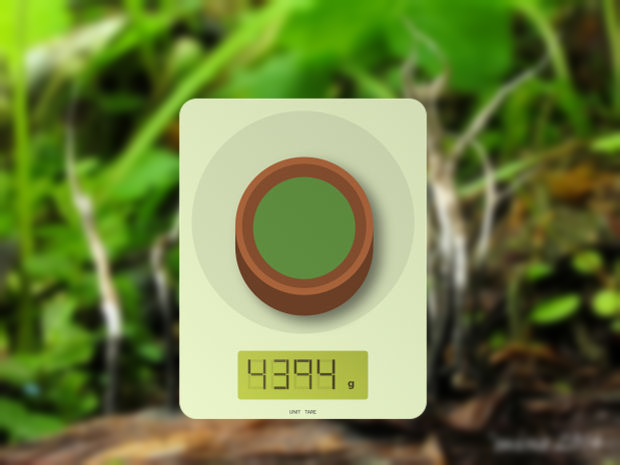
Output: 4394 g
